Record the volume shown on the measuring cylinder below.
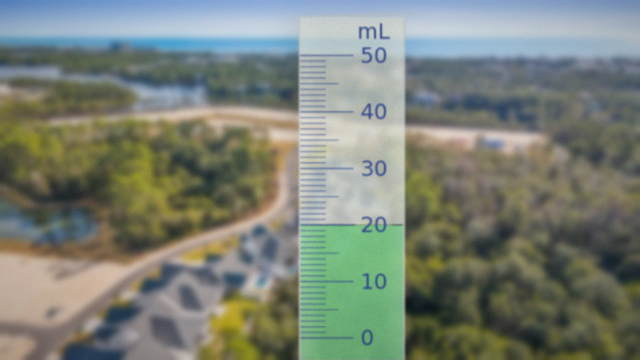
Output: 20 mL
